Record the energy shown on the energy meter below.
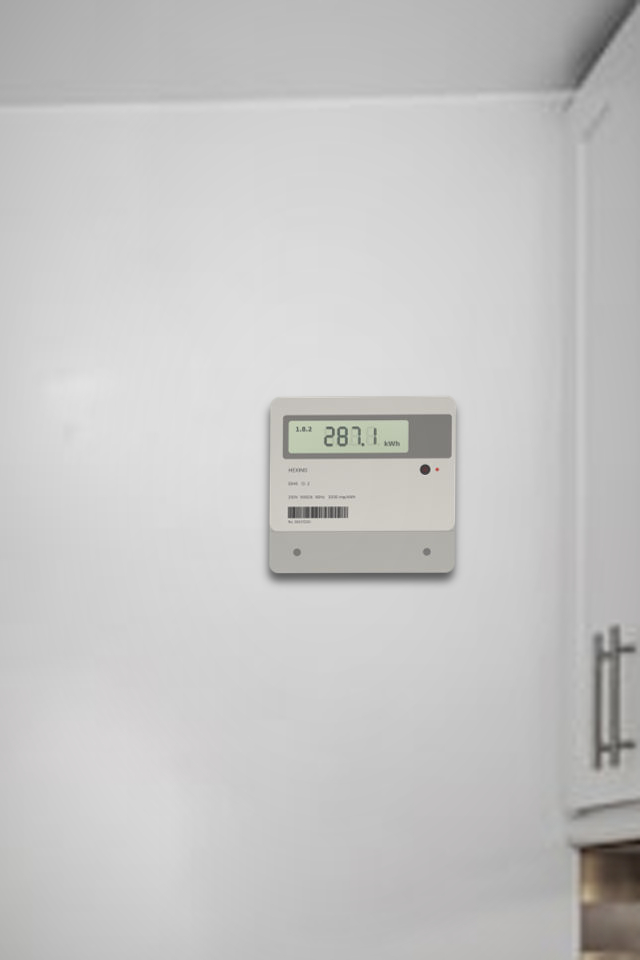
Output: 287.1 kWh
